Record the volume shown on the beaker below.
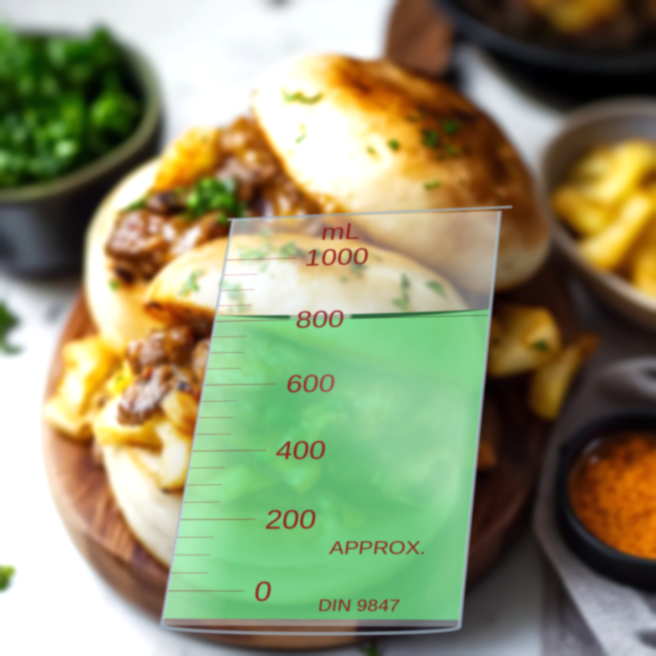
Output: 800 mL
